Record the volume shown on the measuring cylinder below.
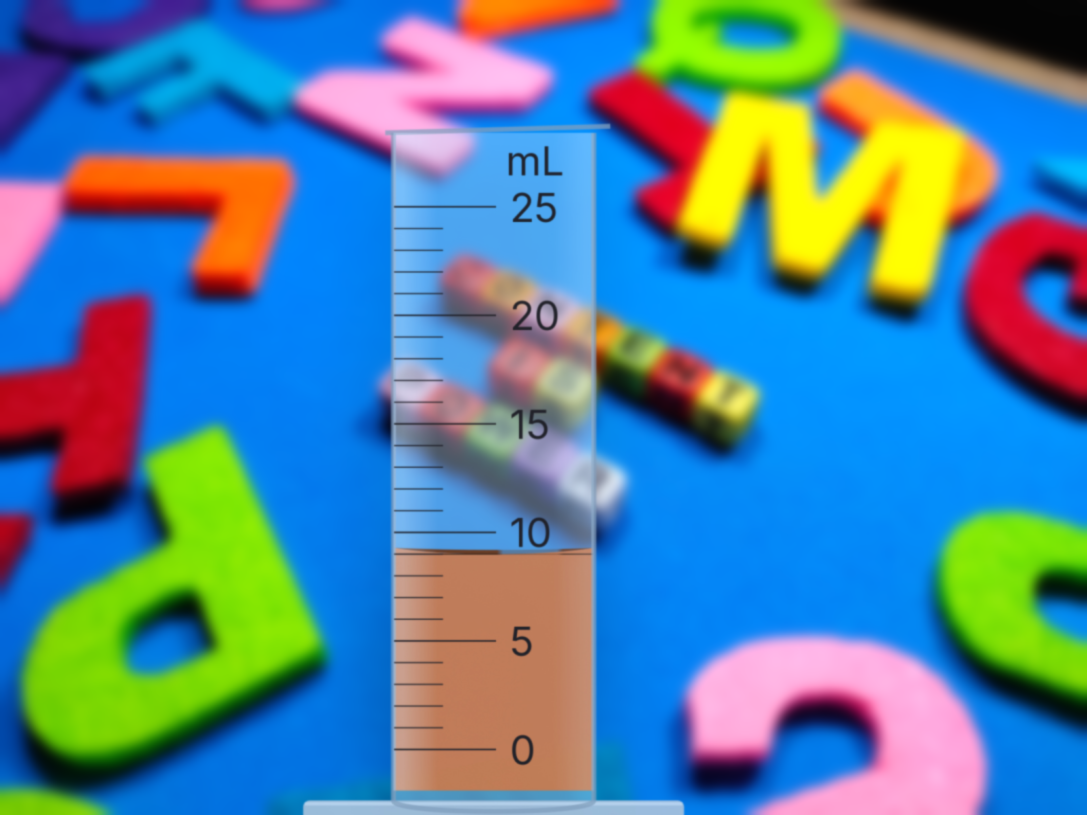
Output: 9 mL
